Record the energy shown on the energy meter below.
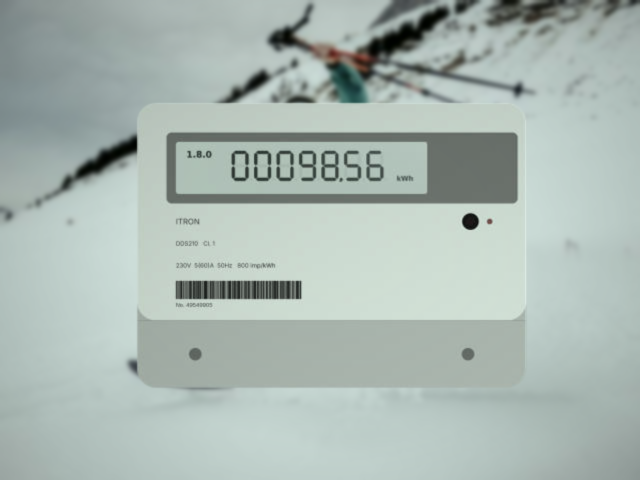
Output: 98.56 kWh
